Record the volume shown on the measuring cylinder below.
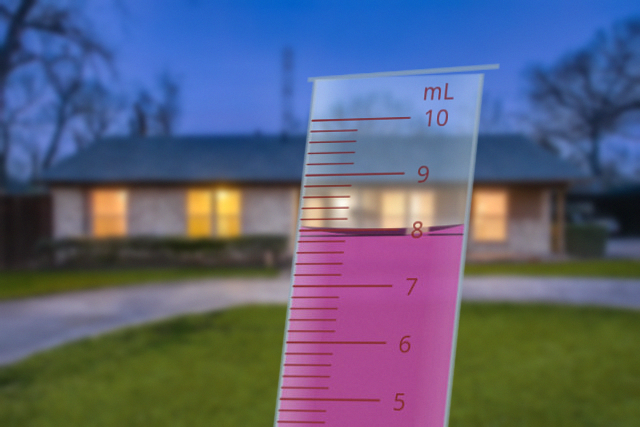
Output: 7.9 mL
